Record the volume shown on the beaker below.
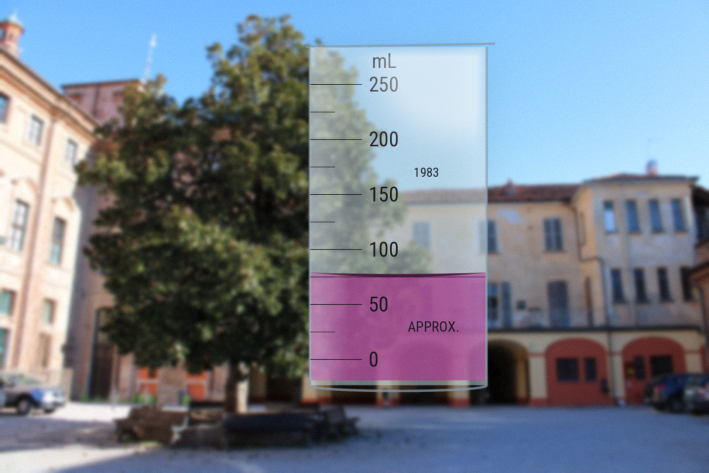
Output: 75 mL
